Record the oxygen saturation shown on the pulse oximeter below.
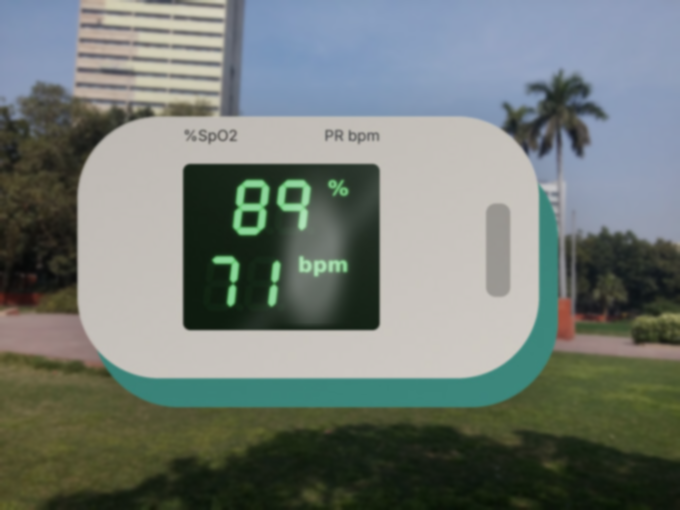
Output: 89 %
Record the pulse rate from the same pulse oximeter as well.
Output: 71 bpm
